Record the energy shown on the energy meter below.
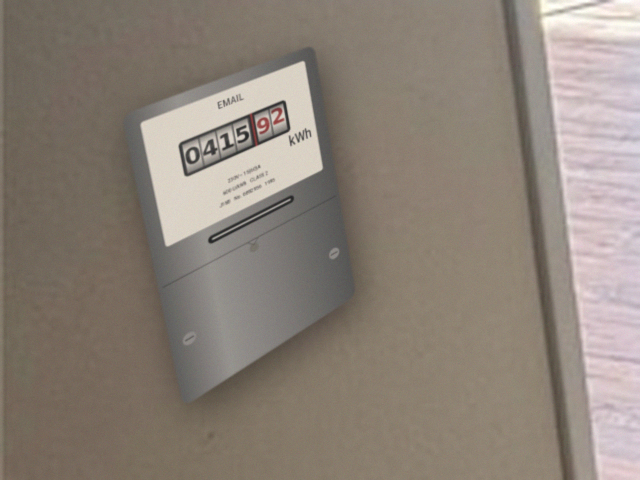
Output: 415.92 kWh
